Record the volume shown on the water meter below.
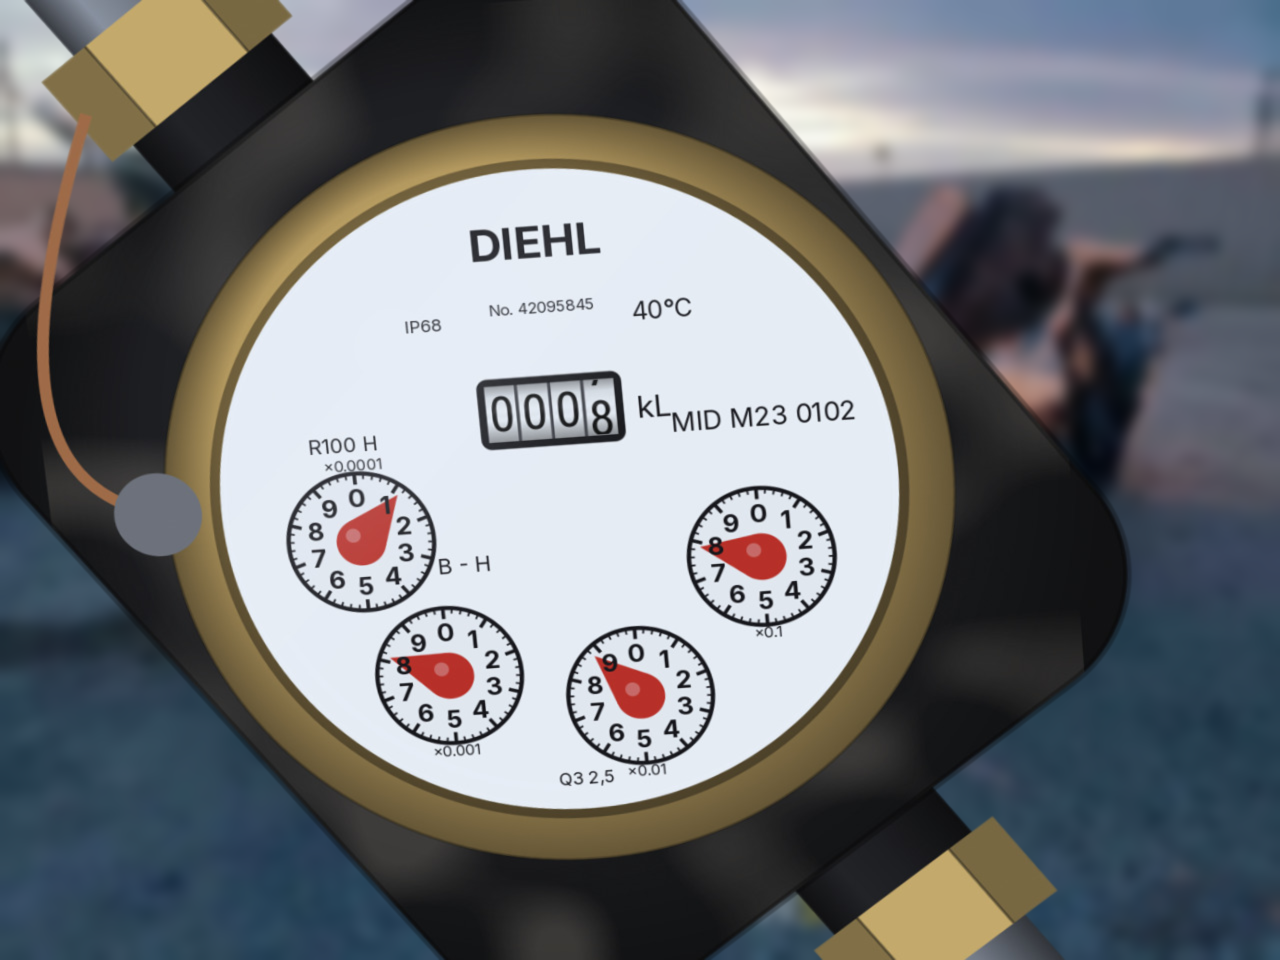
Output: 7.7881 kL
